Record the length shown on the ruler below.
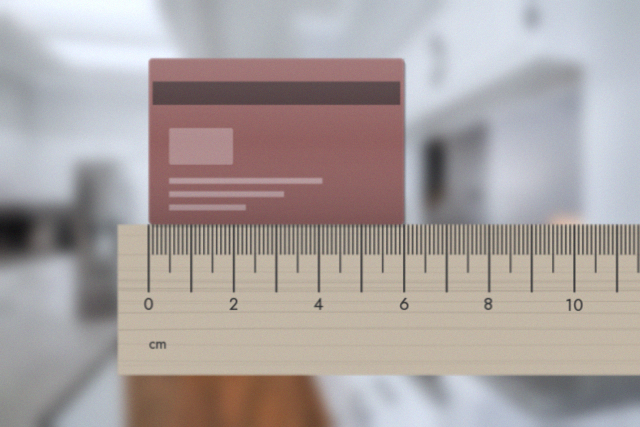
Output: 6 cm
